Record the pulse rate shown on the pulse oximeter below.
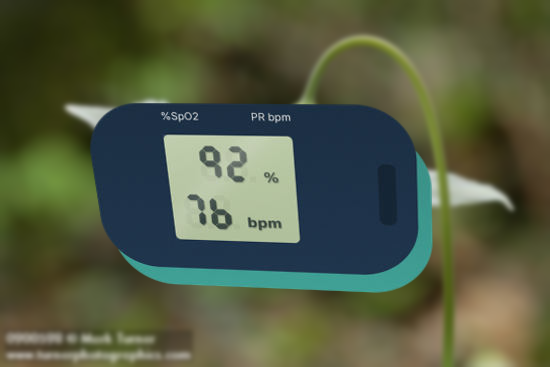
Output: 76 bpm
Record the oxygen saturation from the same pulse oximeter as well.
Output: 92 %
